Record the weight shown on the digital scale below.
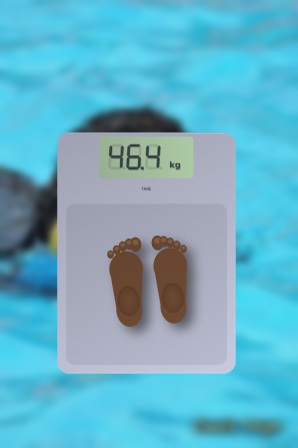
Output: 46.4 kg
